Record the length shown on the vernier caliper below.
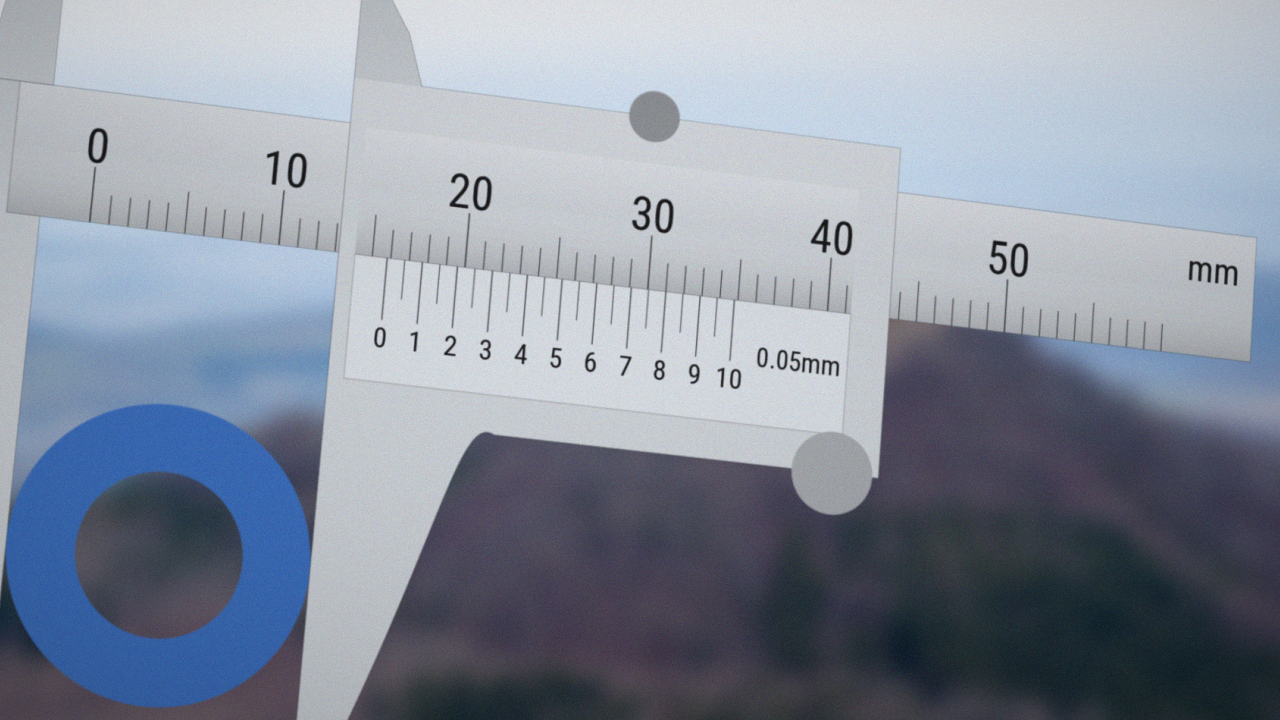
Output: 15.8 mm
